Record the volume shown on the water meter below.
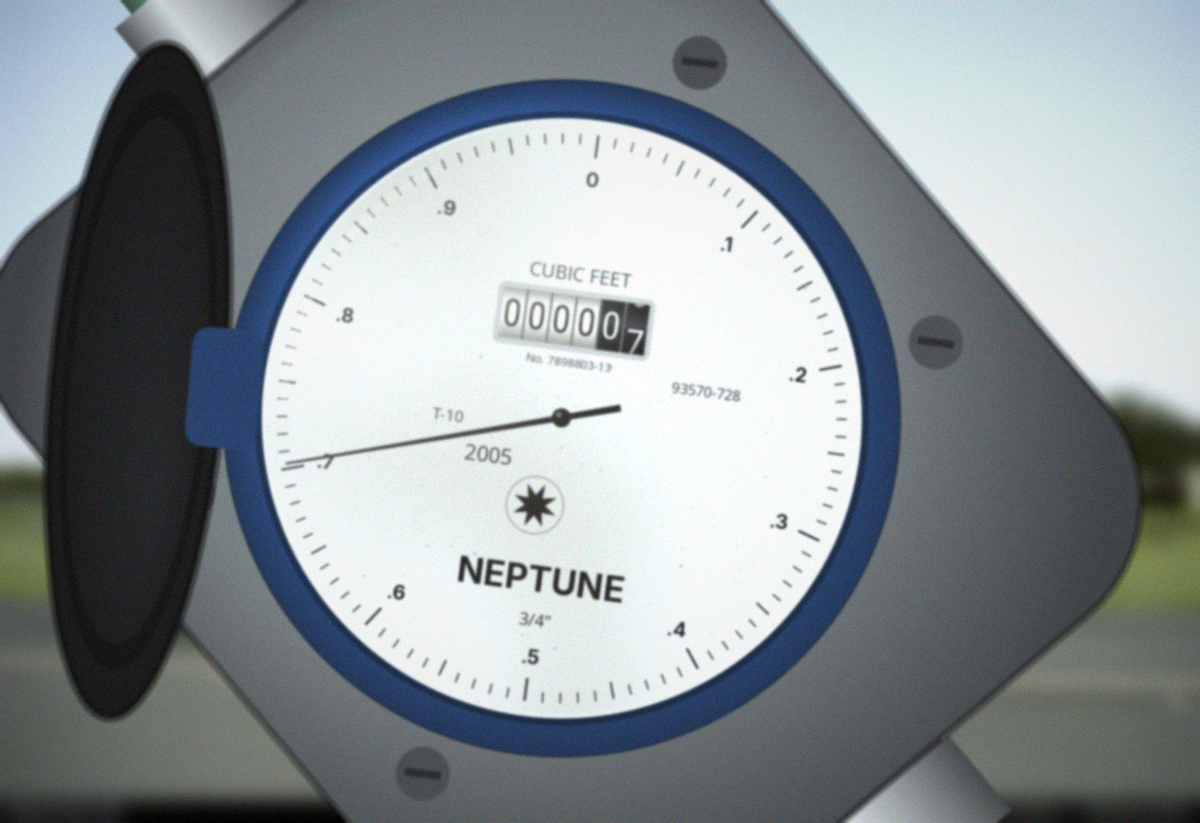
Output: 6.70 ft³
